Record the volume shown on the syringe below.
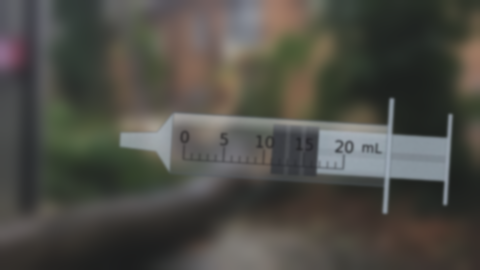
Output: 11 mL
